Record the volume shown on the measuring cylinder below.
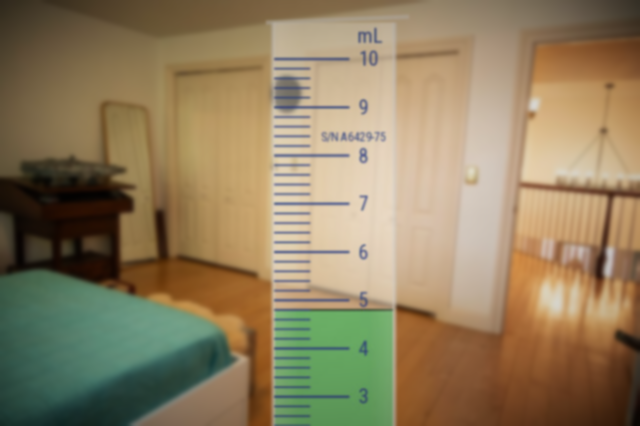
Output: 4.8 mL
